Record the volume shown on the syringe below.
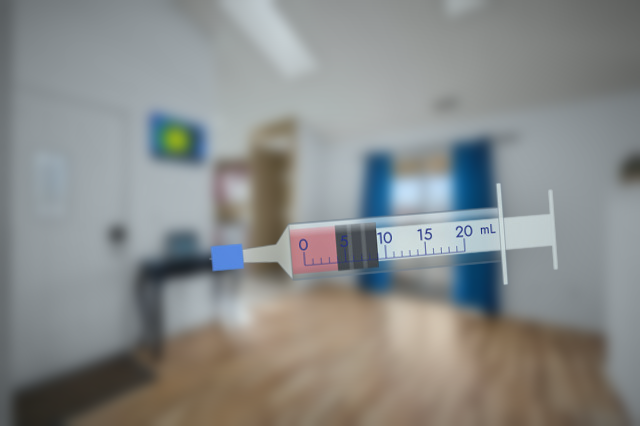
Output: 4 mL
